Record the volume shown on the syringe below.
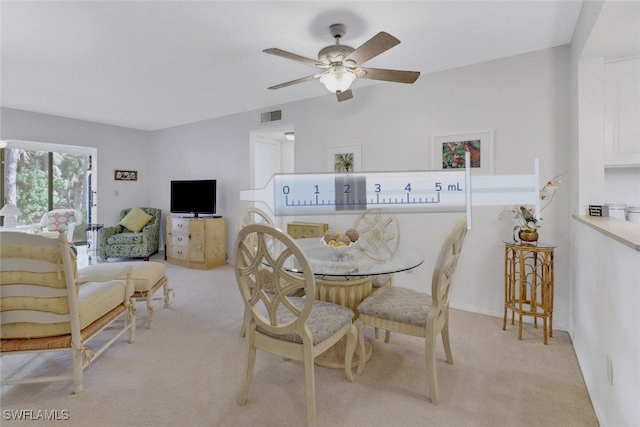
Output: 1.6 mL
